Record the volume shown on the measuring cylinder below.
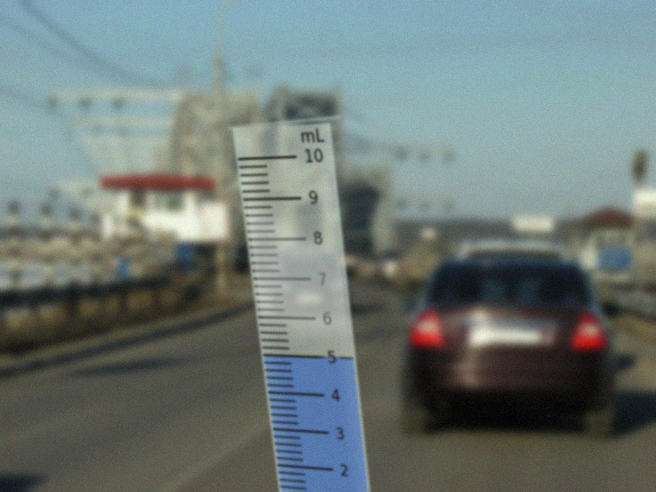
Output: 5 mL
